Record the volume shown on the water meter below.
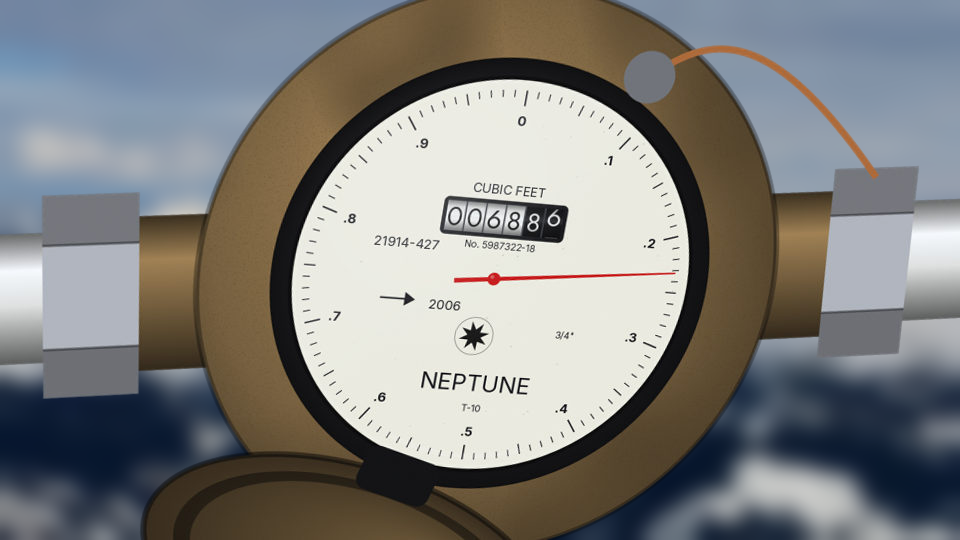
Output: 6886.23 ft³
